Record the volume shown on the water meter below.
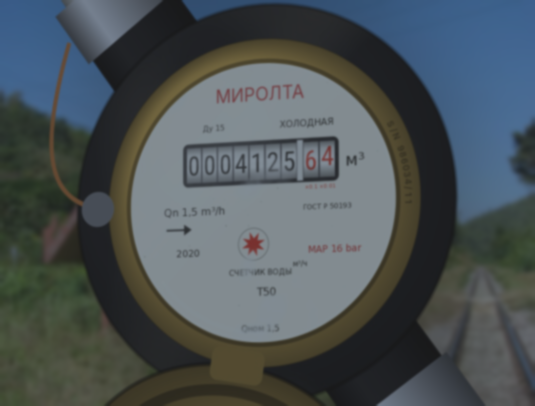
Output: 4125.64 m³
